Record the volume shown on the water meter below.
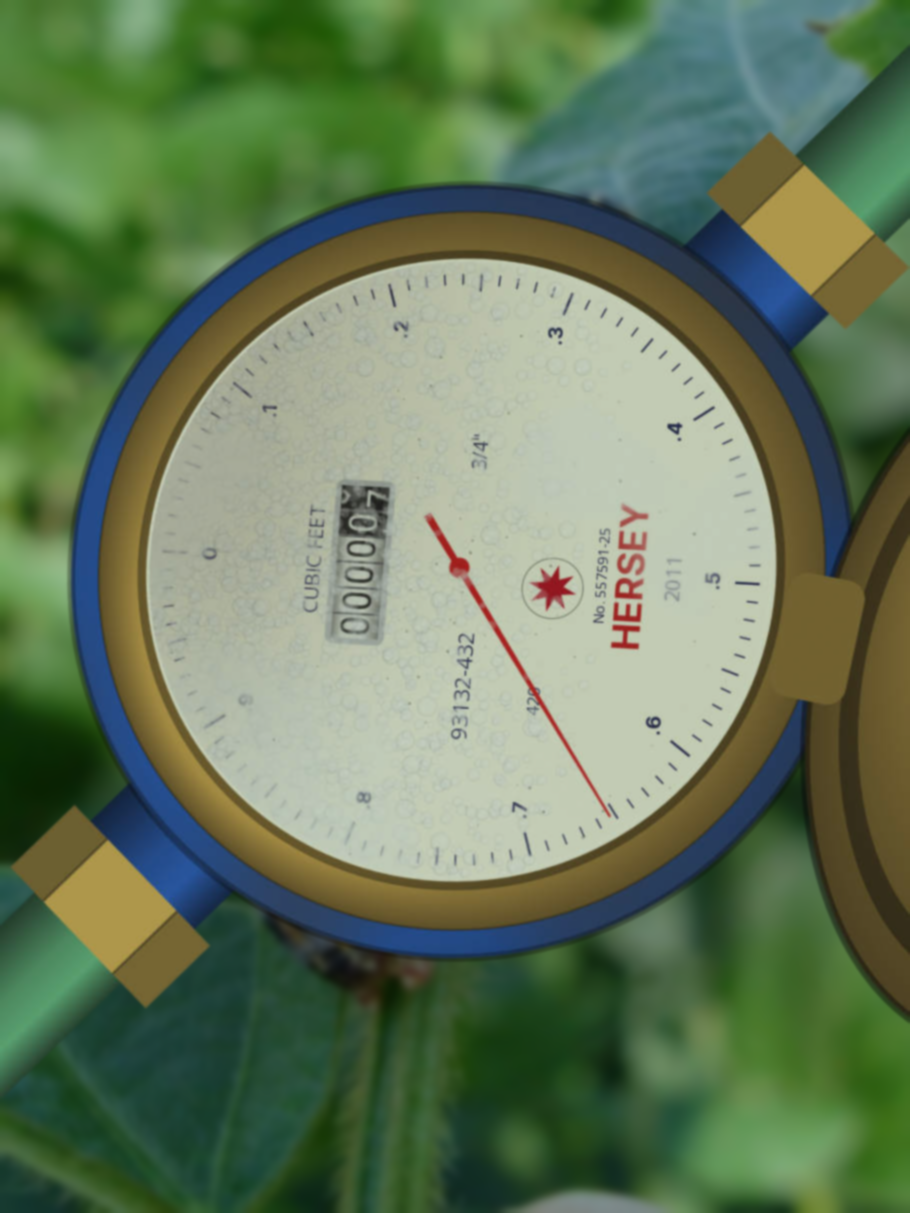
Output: 6.65 ft³
